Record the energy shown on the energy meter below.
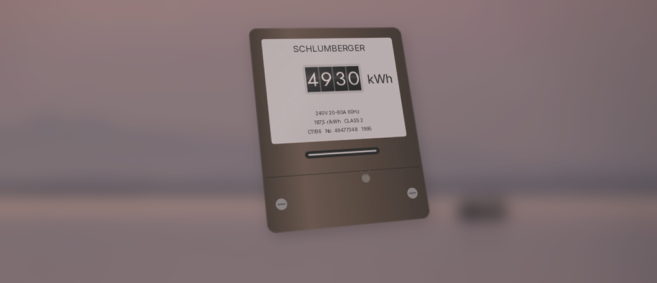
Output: 4930 kWh
